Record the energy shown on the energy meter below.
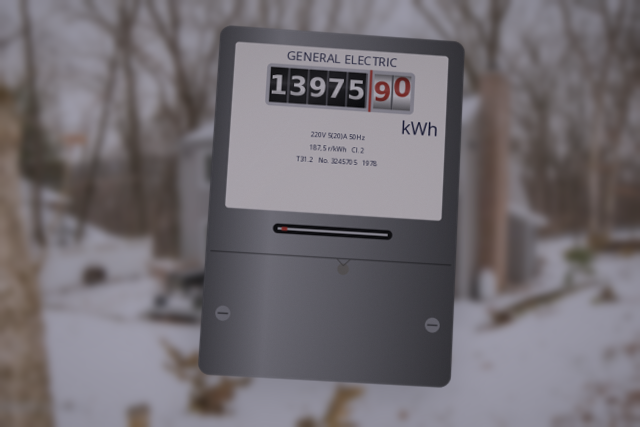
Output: 13975.90 kWh
